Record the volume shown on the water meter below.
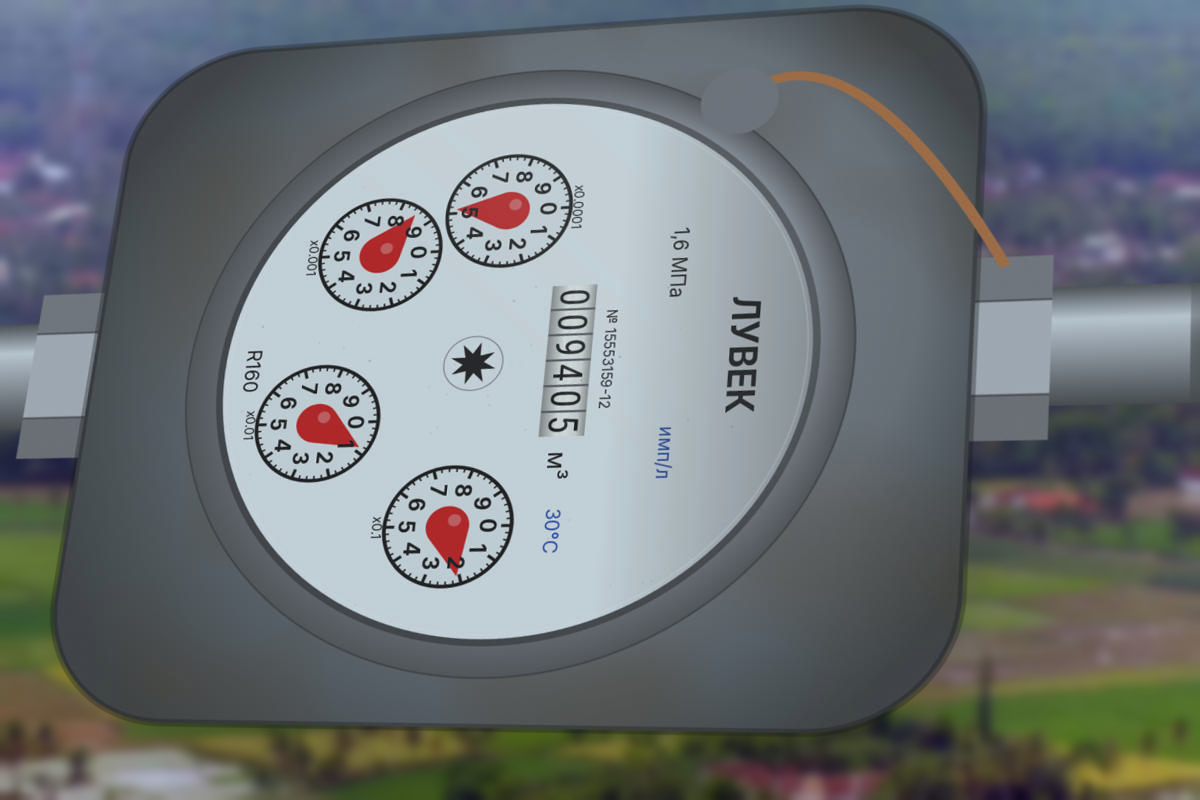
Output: 9405.2085 m³
